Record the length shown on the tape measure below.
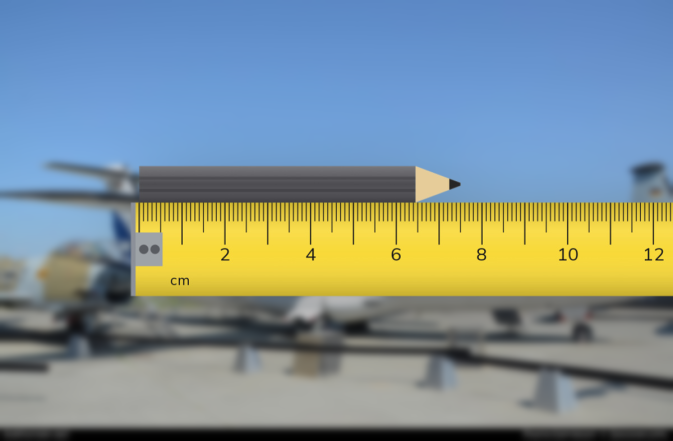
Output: 7.5 cm
